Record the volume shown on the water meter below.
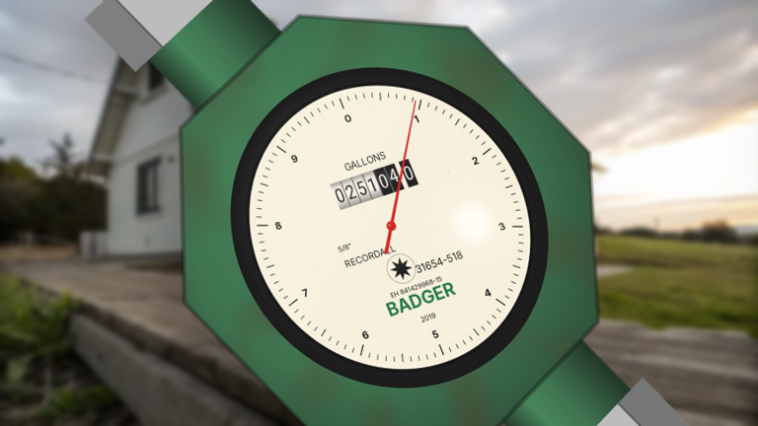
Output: 251040.9 gal
